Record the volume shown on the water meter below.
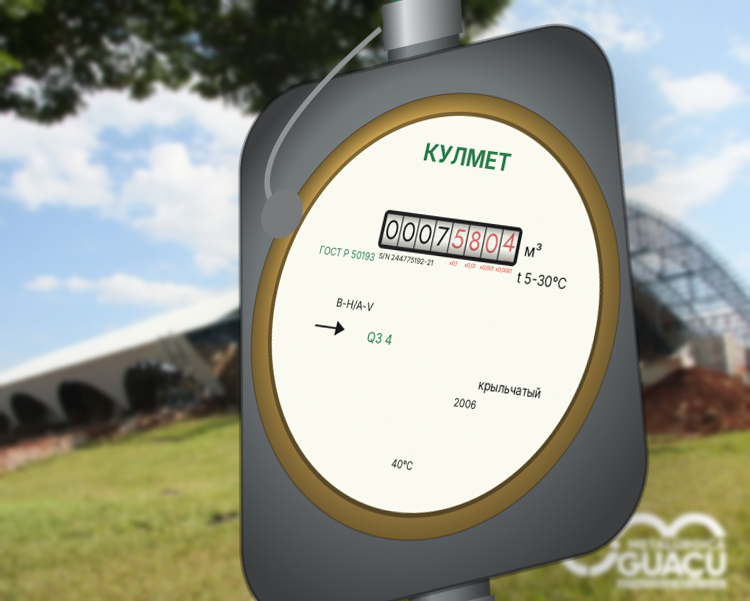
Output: 7.5804 m³
